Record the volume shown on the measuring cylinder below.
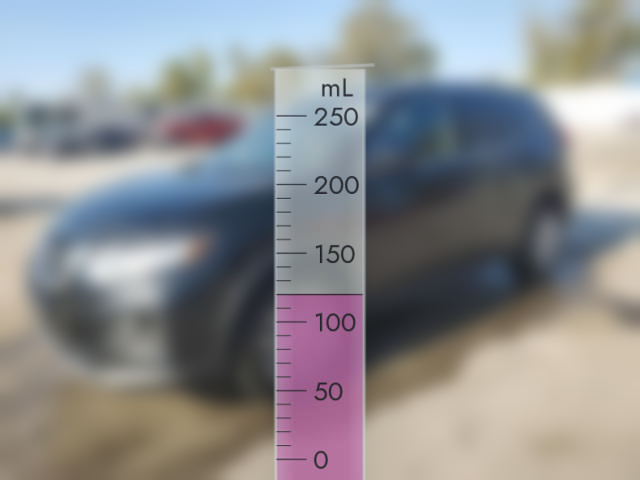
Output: 120 mL
